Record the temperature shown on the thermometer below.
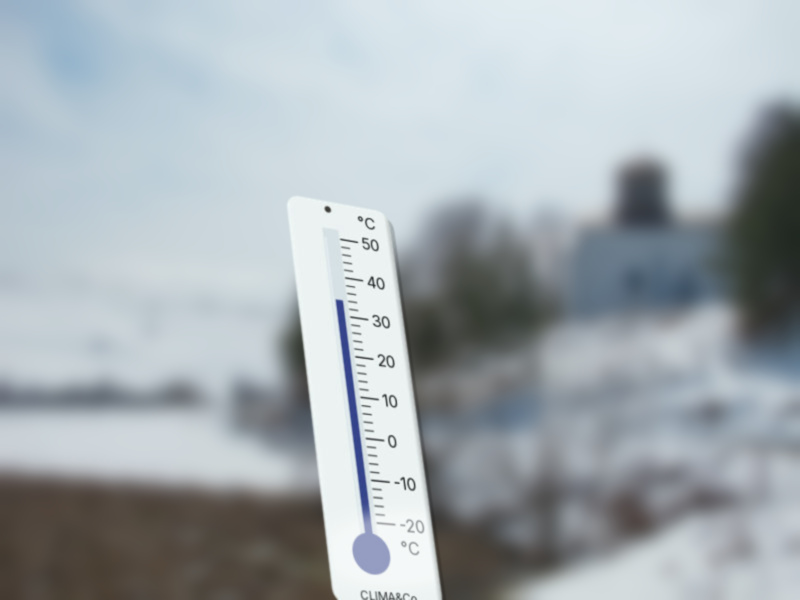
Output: 34 °C
